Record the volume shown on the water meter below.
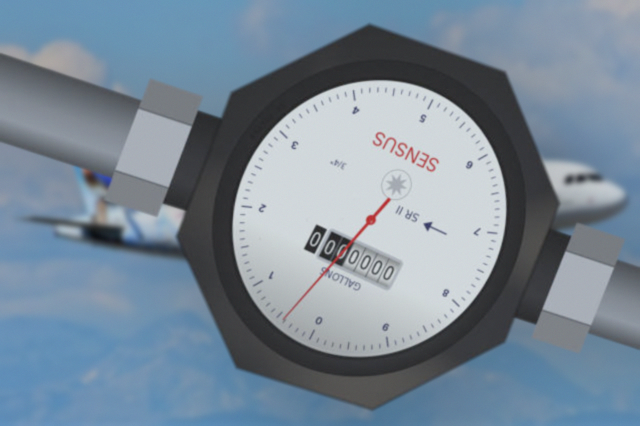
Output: 0.4 gal
